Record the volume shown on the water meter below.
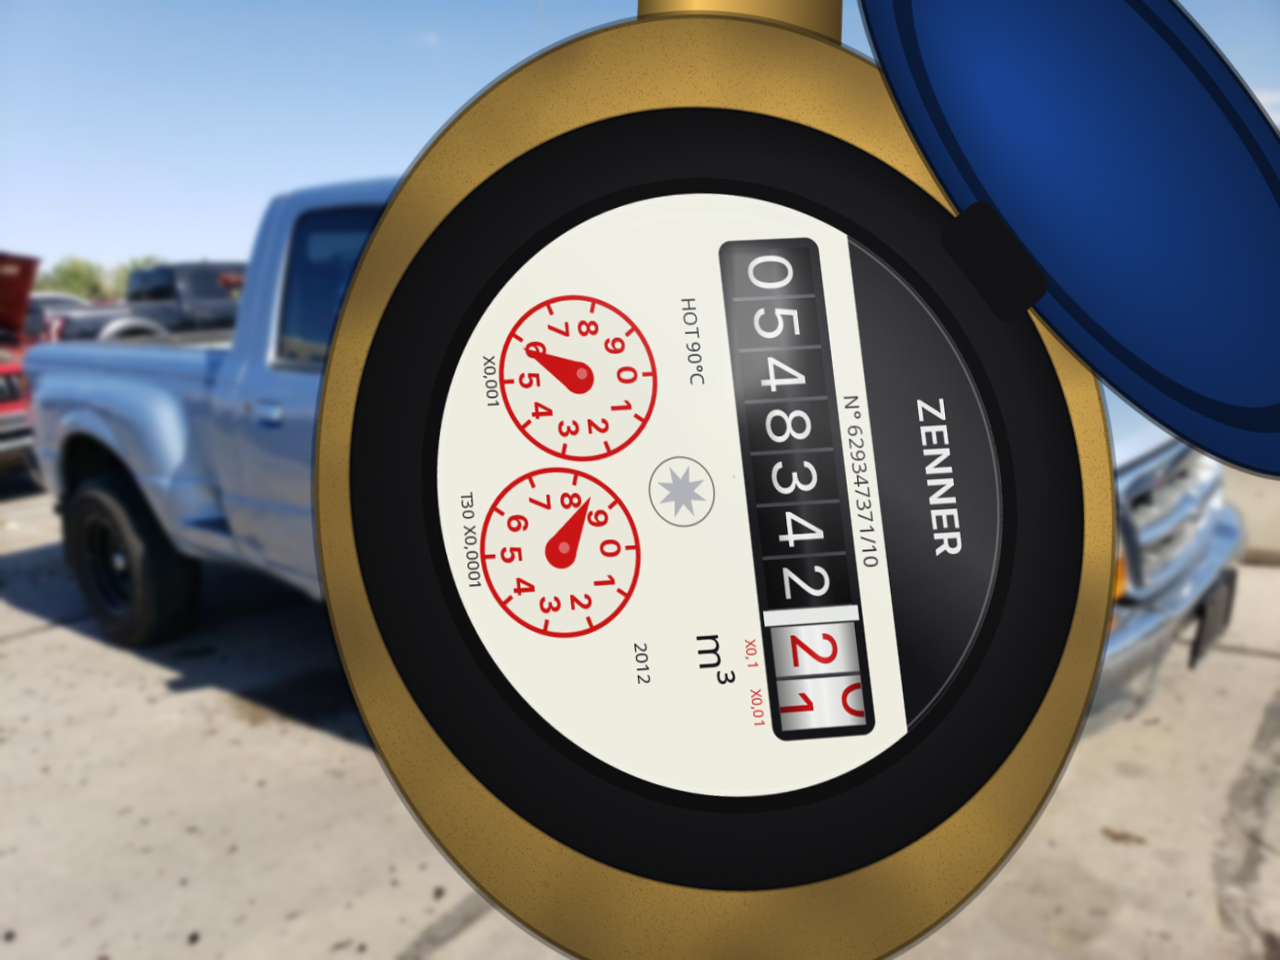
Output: 548342.2058 m³
